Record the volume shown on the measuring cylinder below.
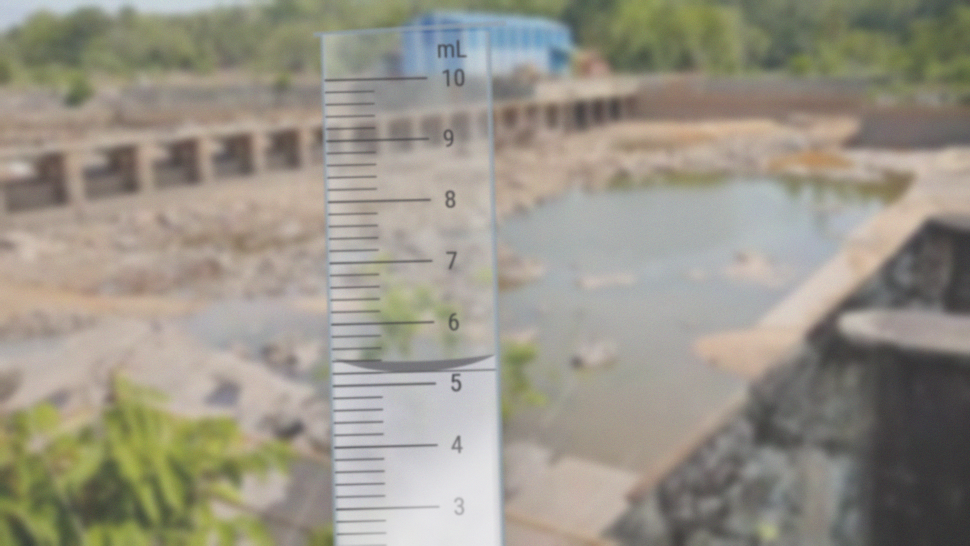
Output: 5.2 mL
